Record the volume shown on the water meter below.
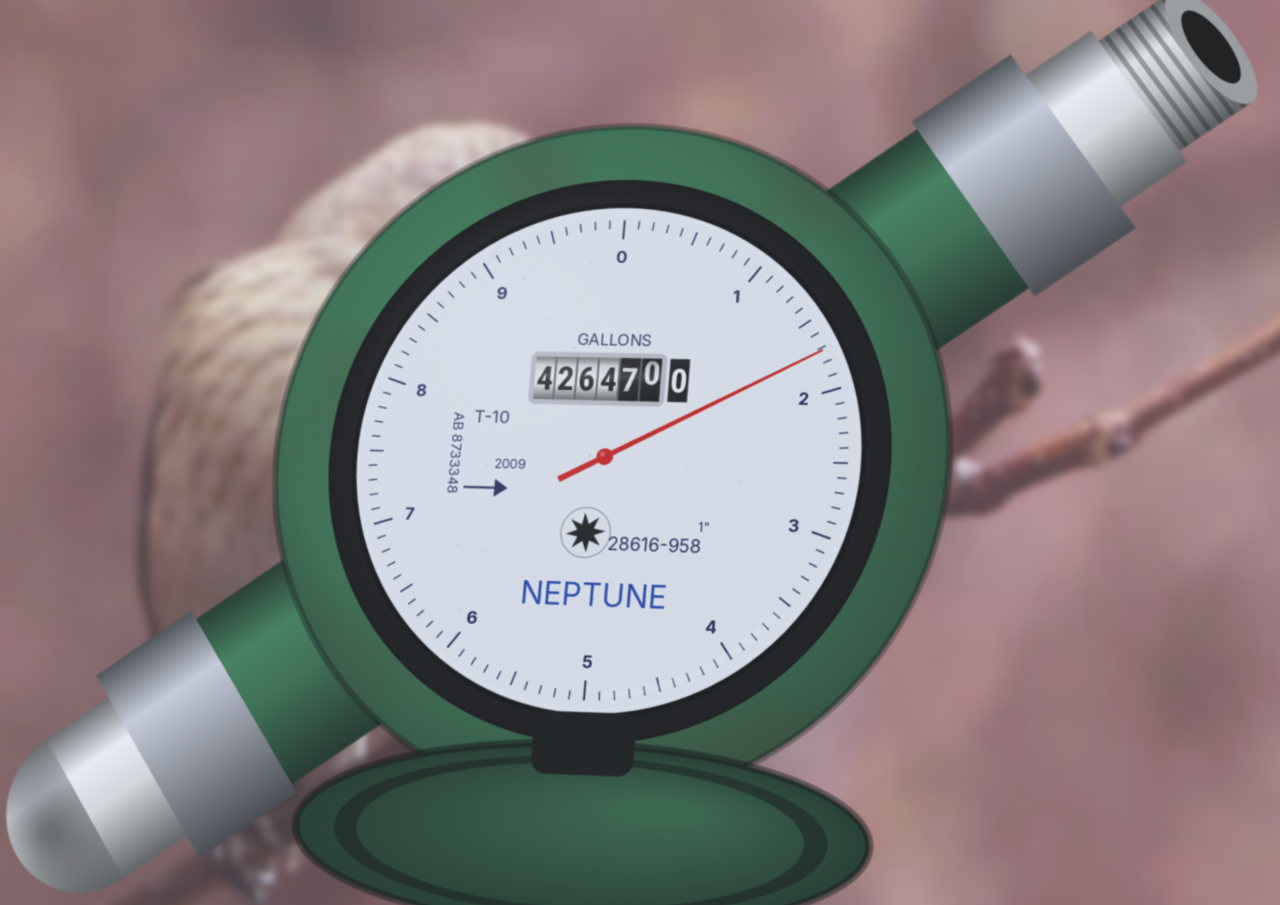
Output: 4264701.7 gal
